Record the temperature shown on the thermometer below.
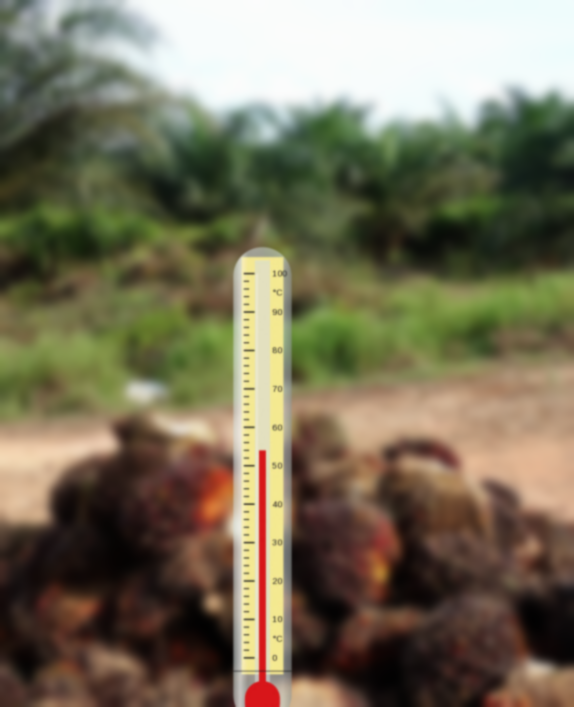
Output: 54 °C
